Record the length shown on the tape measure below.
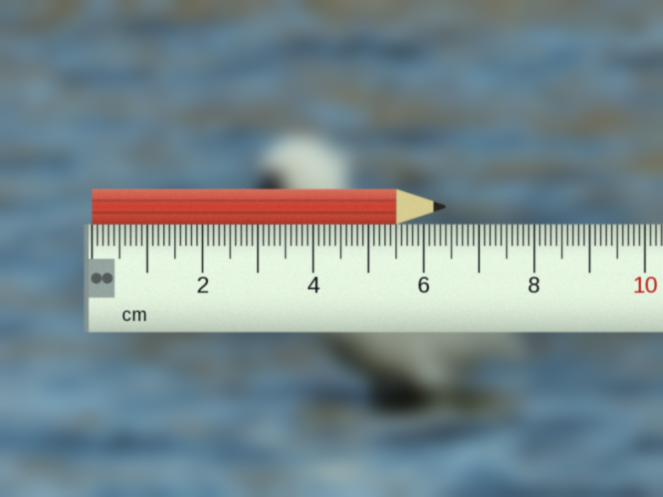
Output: 6.4 cm
